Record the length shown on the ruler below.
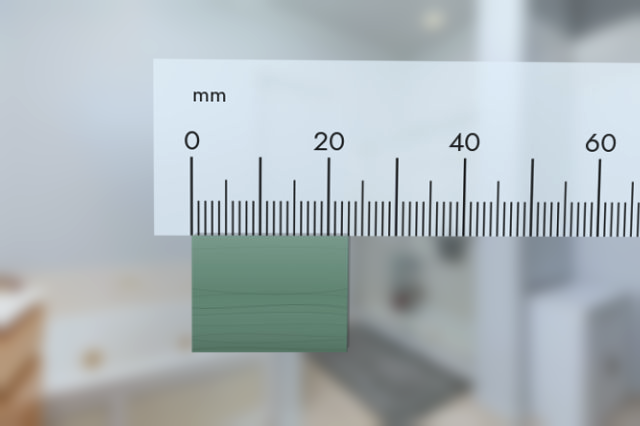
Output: 23 mm
